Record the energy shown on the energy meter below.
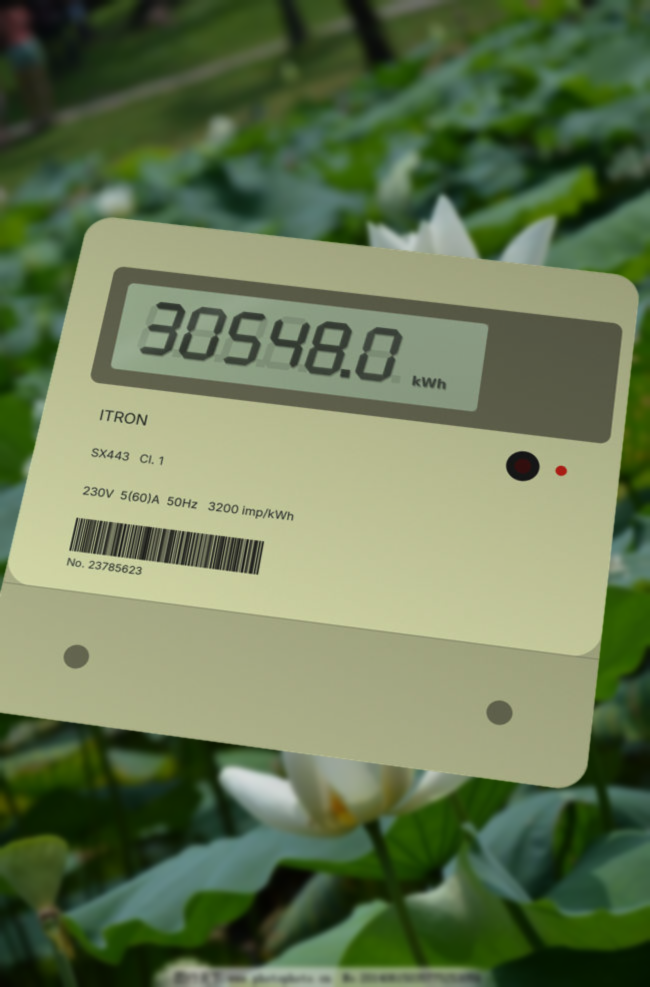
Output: 30548.0 kWh
